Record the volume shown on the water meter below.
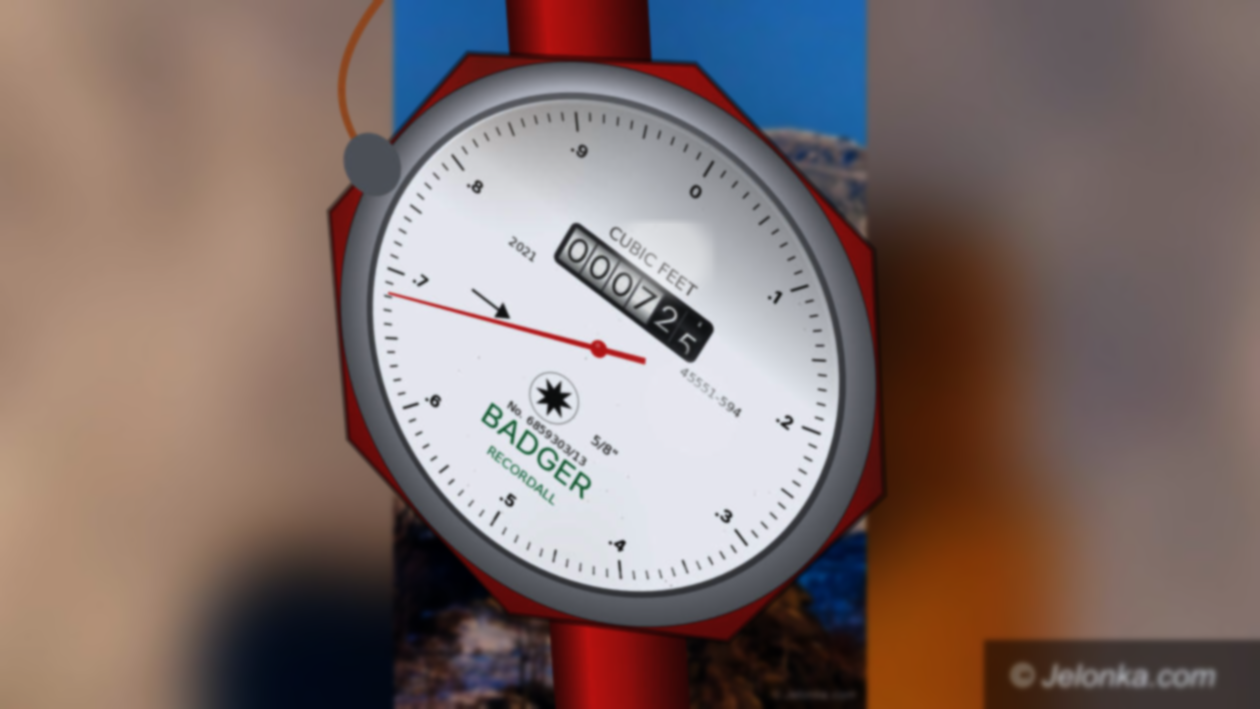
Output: 724.68 ft³
